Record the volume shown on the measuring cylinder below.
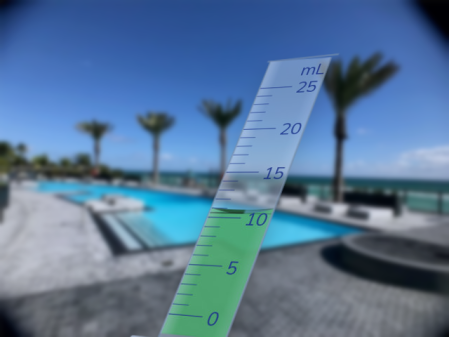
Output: 10.5 mL
